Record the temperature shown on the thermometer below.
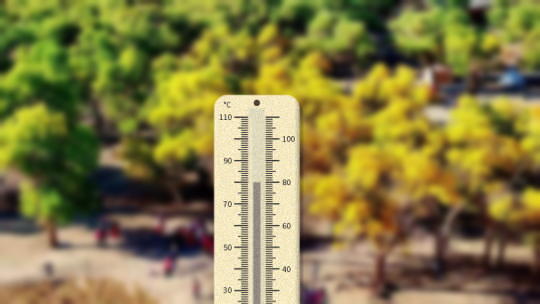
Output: 80 °C
